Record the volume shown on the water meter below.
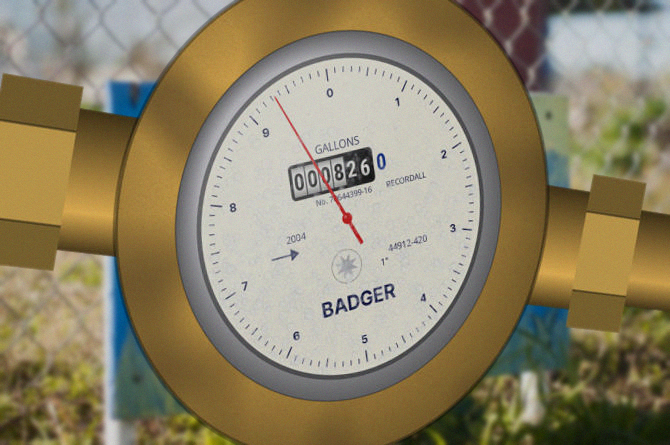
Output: 8259.3 gal
